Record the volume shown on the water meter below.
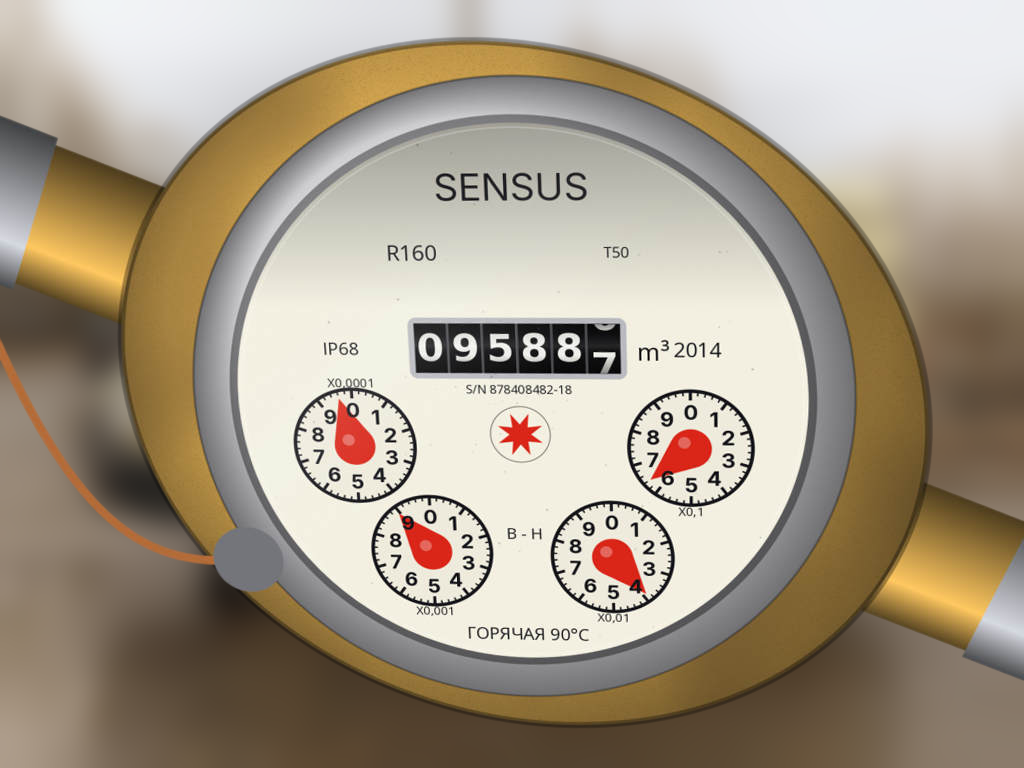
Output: 95886.6389 m³
